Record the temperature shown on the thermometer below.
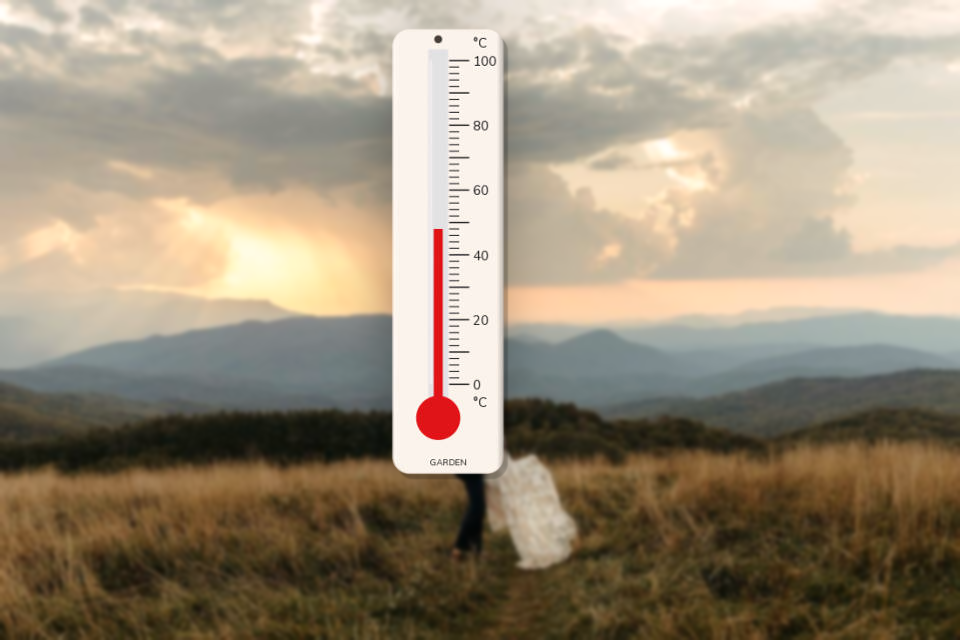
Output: 48 °C
